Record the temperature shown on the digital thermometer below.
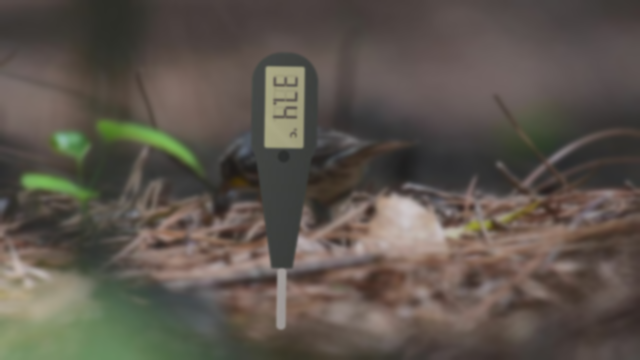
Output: 37.4 °C
